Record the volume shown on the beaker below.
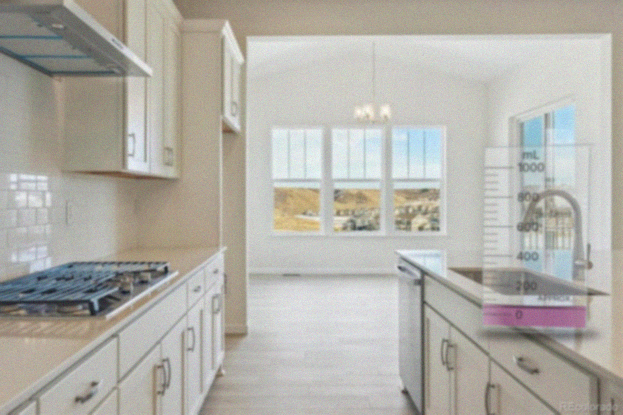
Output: 50 mL
